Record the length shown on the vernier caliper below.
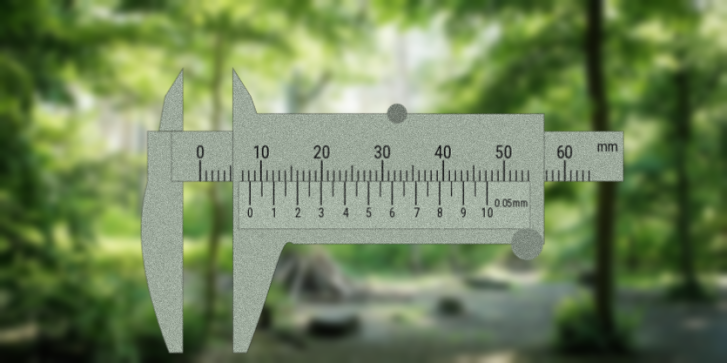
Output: 8.2 mm
